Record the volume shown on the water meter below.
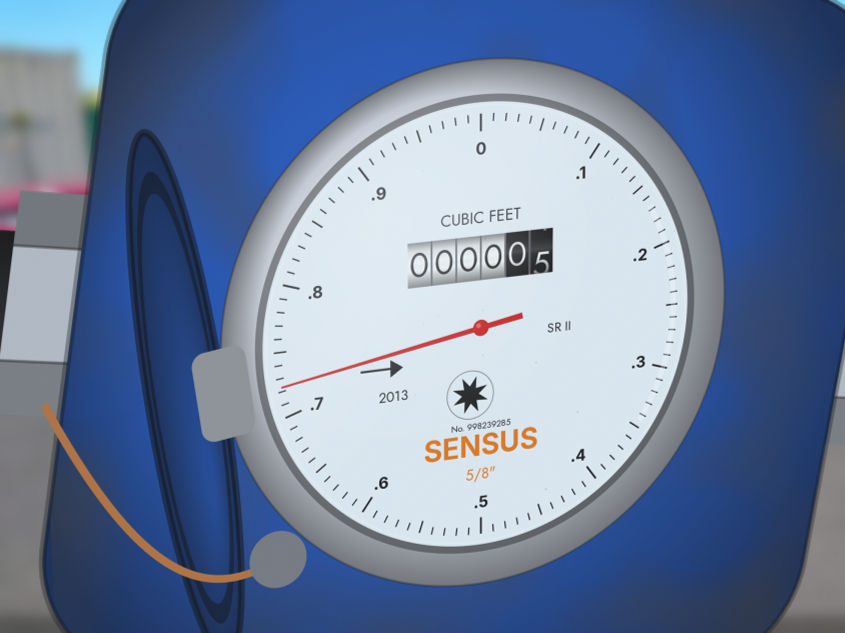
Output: 4.72 ft³
